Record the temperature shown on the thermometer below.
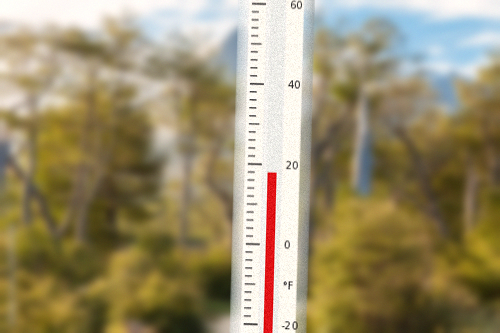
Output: 18 °F
